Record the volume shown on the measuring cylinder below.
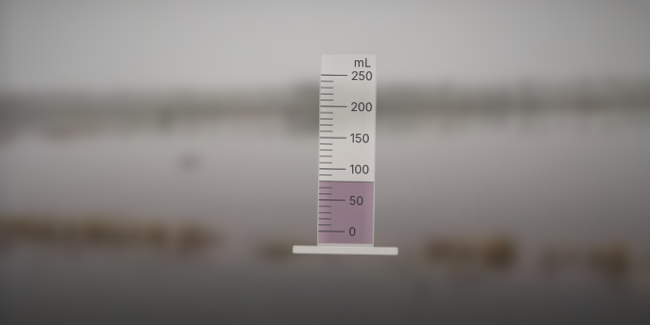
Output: 80 mL
